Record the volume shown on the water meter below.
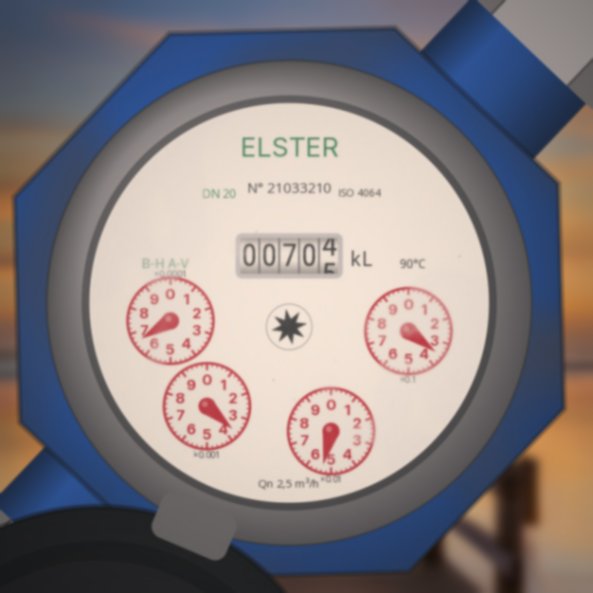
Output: 704.3536 kL
